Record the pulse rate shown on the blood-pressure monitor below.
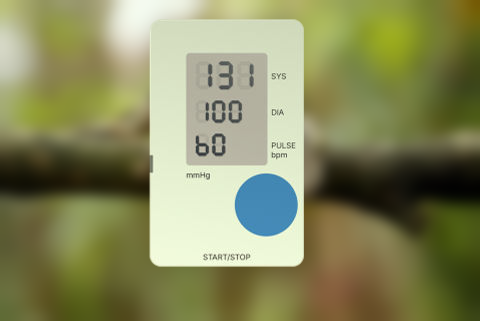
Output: 60 bpm
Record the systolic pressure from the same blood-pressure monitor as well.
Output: 131 mmHg
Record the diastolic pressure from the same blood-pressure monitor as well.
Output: 100 mmHg
